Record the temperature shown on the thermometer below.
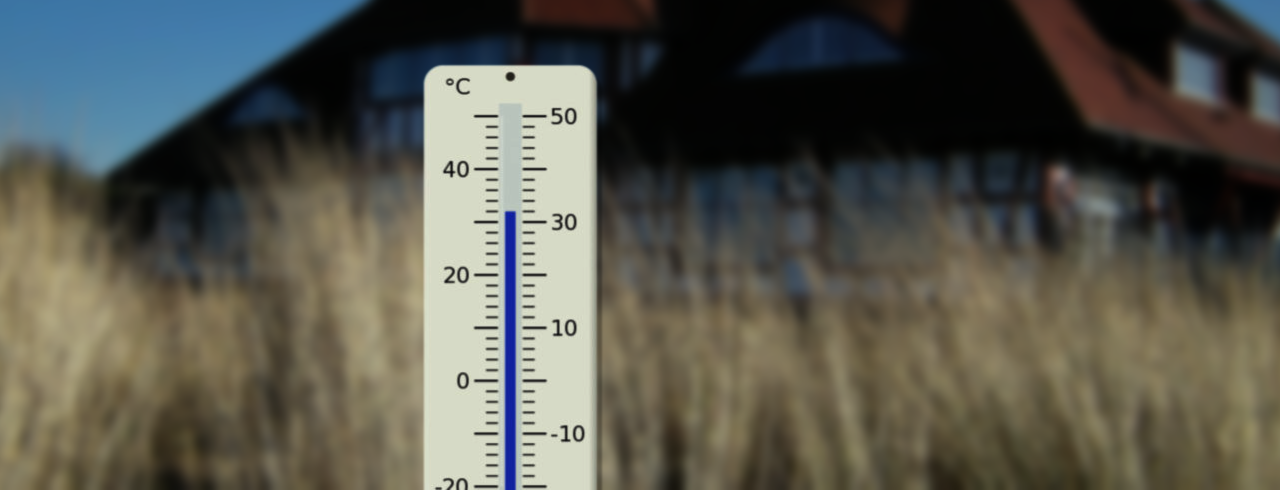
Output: 32 °C
